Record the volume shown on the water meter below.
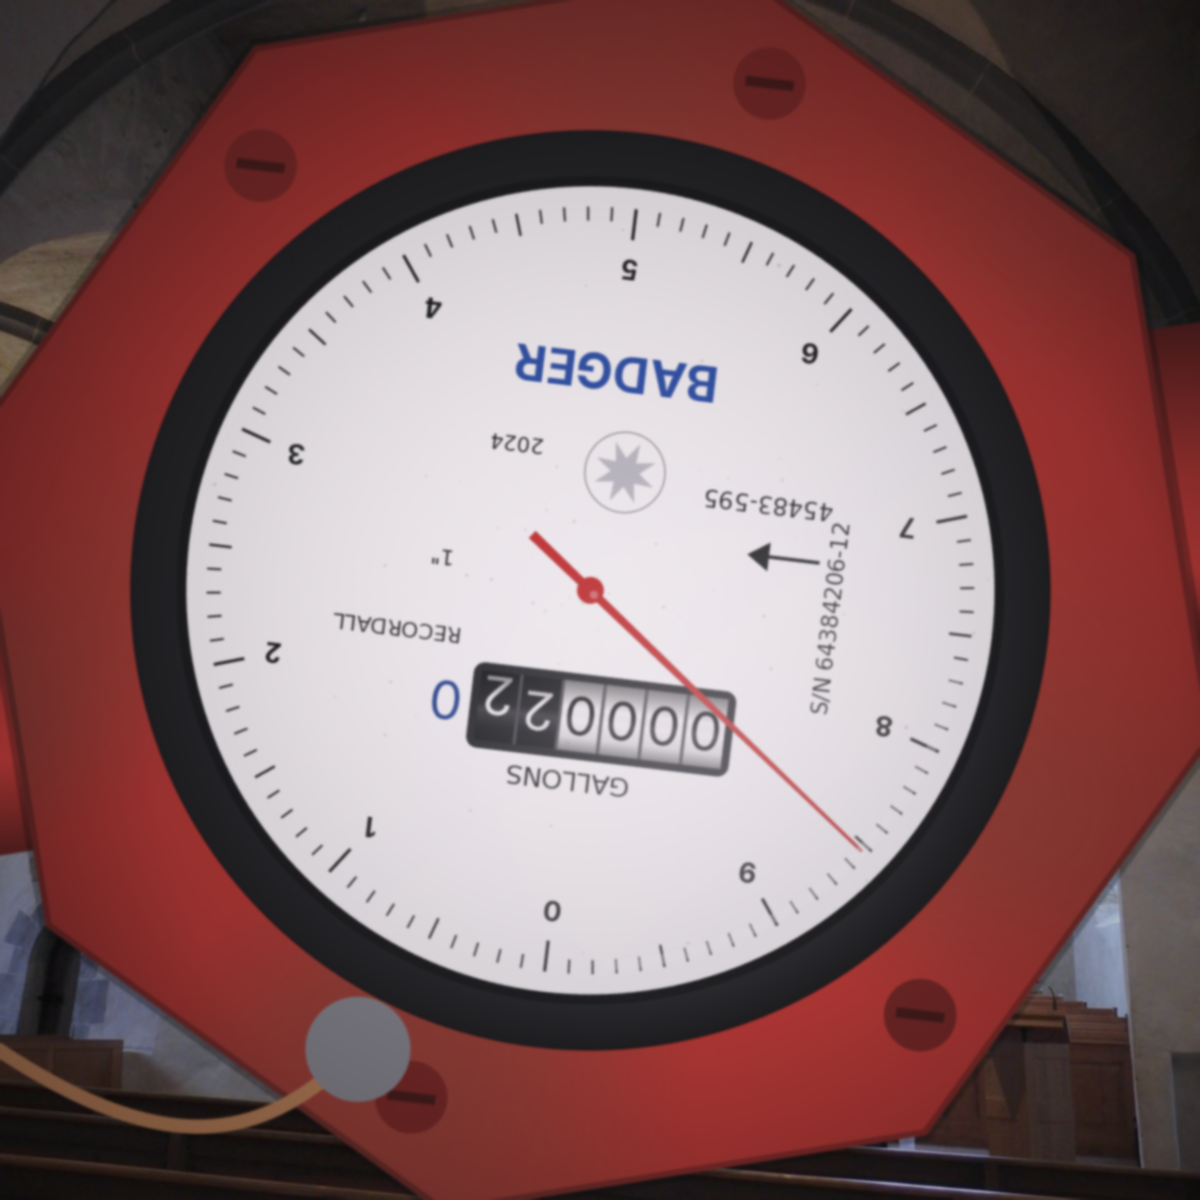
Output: 218.5 gal
